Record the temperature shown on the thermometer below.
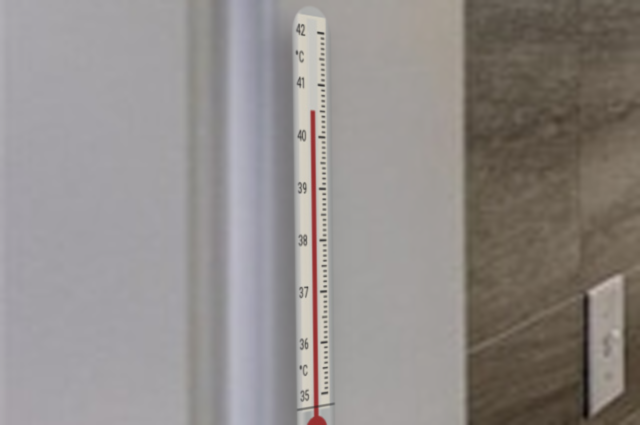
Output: 40.5 °C
